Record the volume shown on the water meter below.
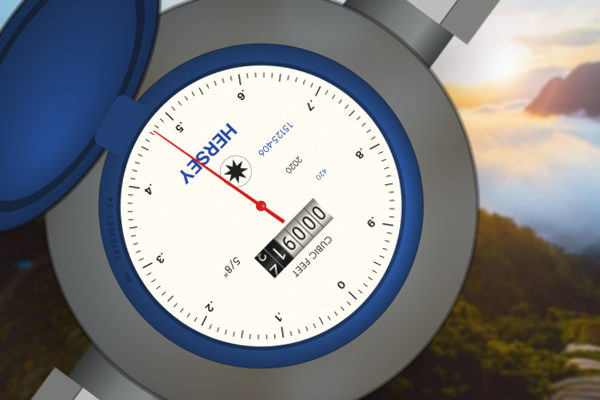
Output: 912.47 ft³
